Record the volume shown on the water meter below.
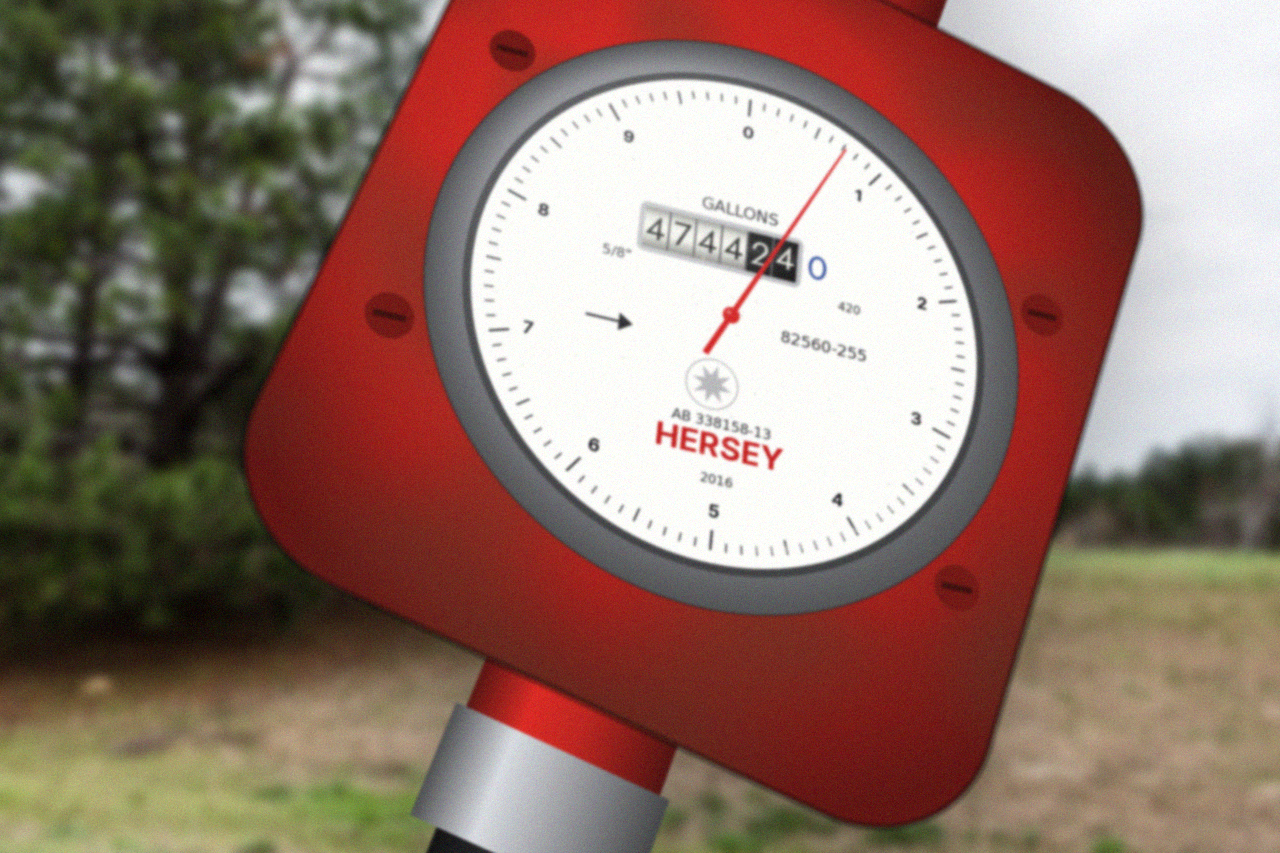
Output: 4744240.7 gal
